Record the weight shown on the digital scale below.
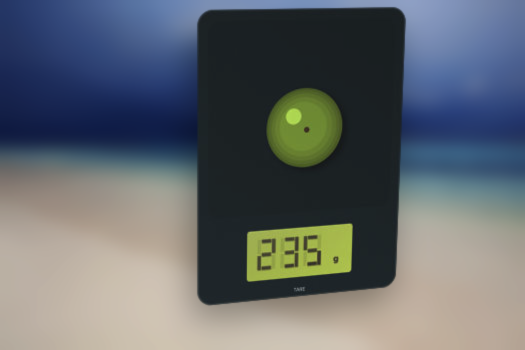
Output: 235 g
